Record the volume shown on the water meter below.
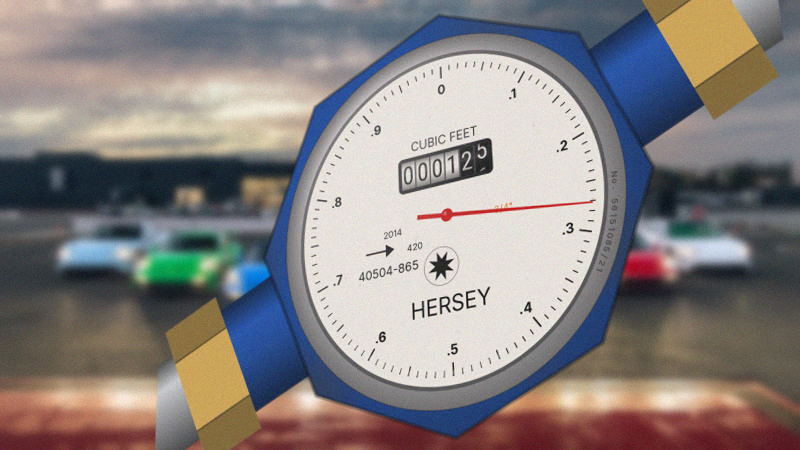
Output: 125.27 ft³
